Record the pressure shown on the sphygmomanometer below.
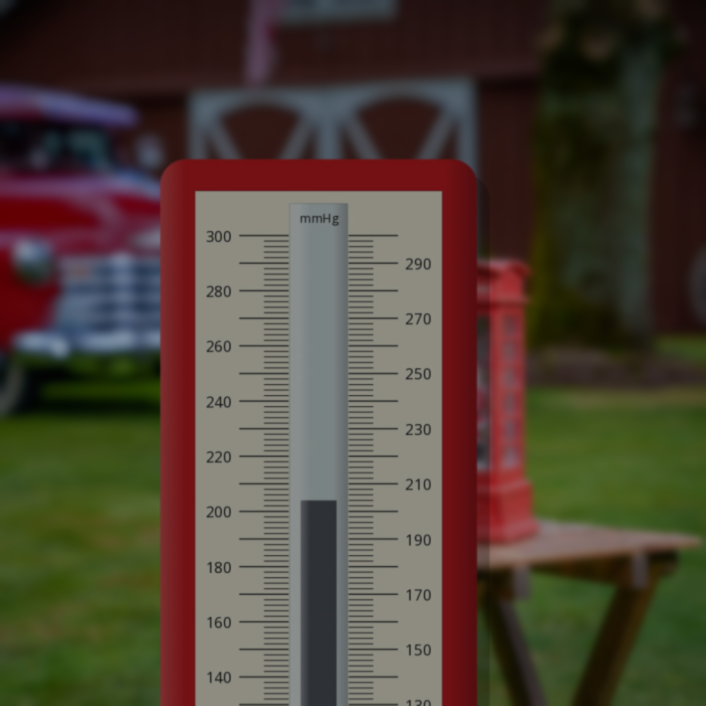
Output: 204 mmHg
